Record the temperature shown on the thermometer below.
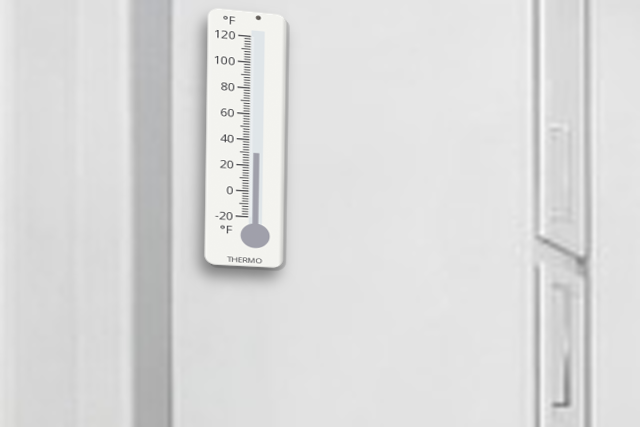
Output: 30 °F
